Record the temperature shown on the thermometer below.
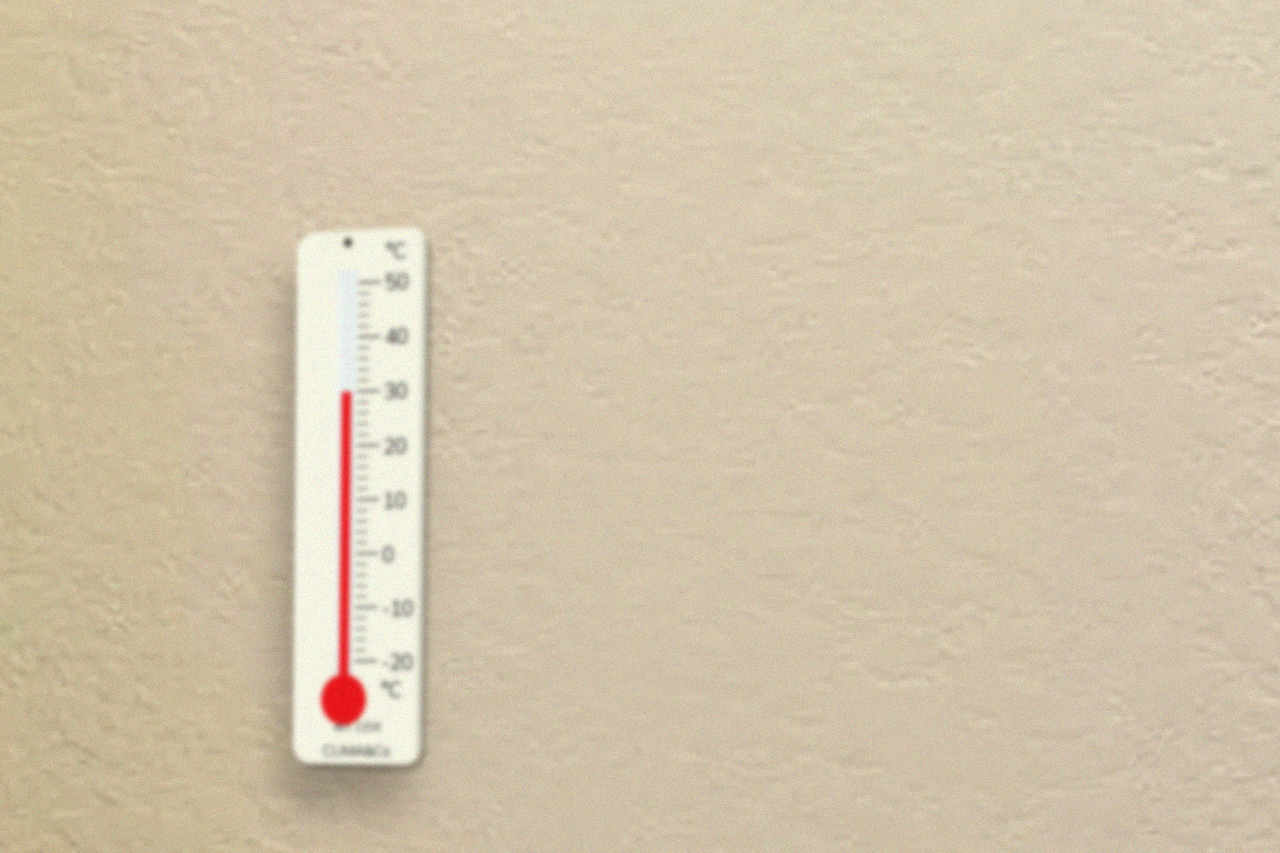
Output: 30 °C
